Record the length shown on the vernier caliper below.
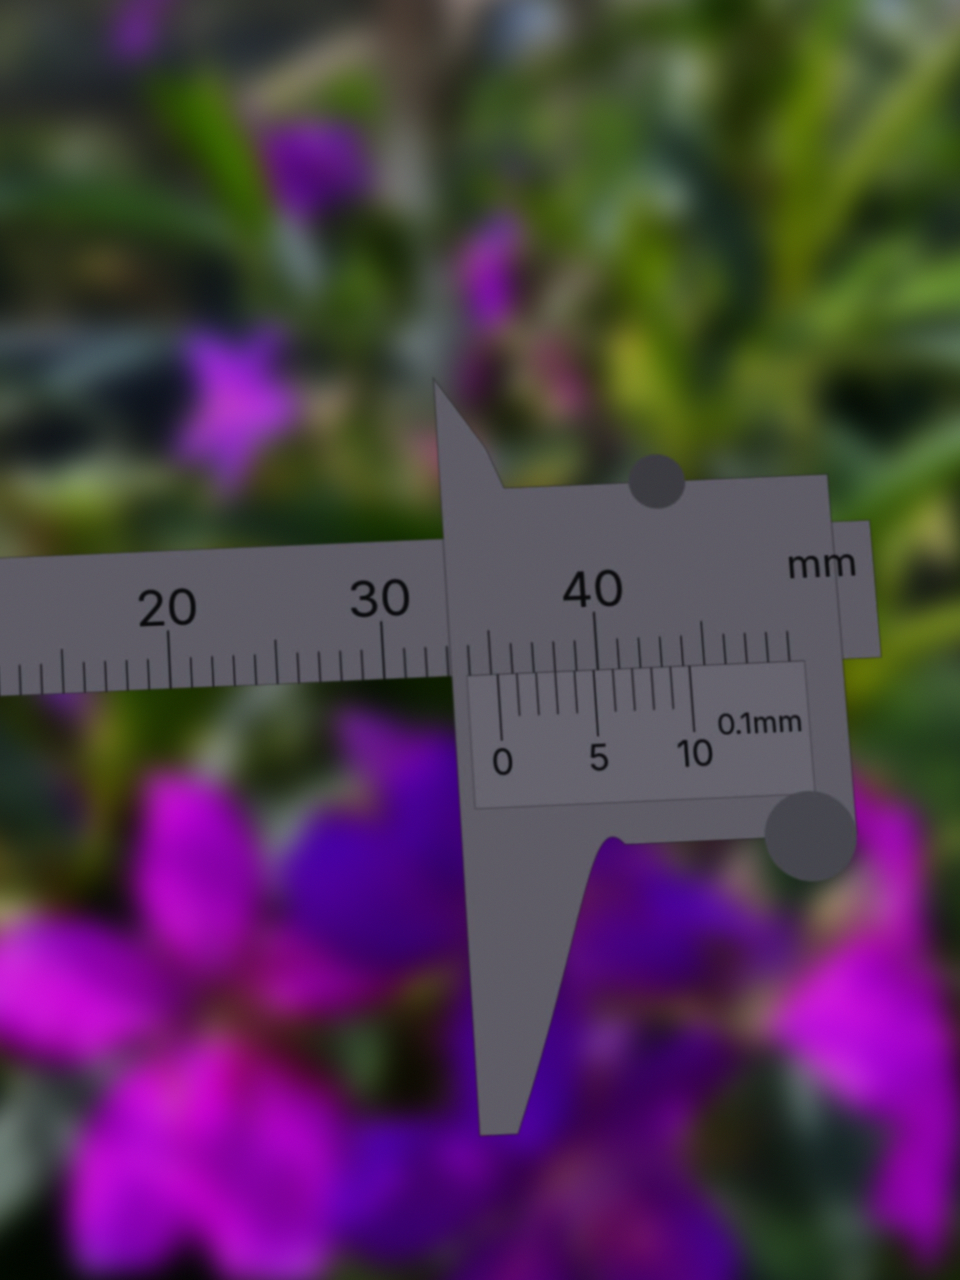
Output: 35.3 mm
